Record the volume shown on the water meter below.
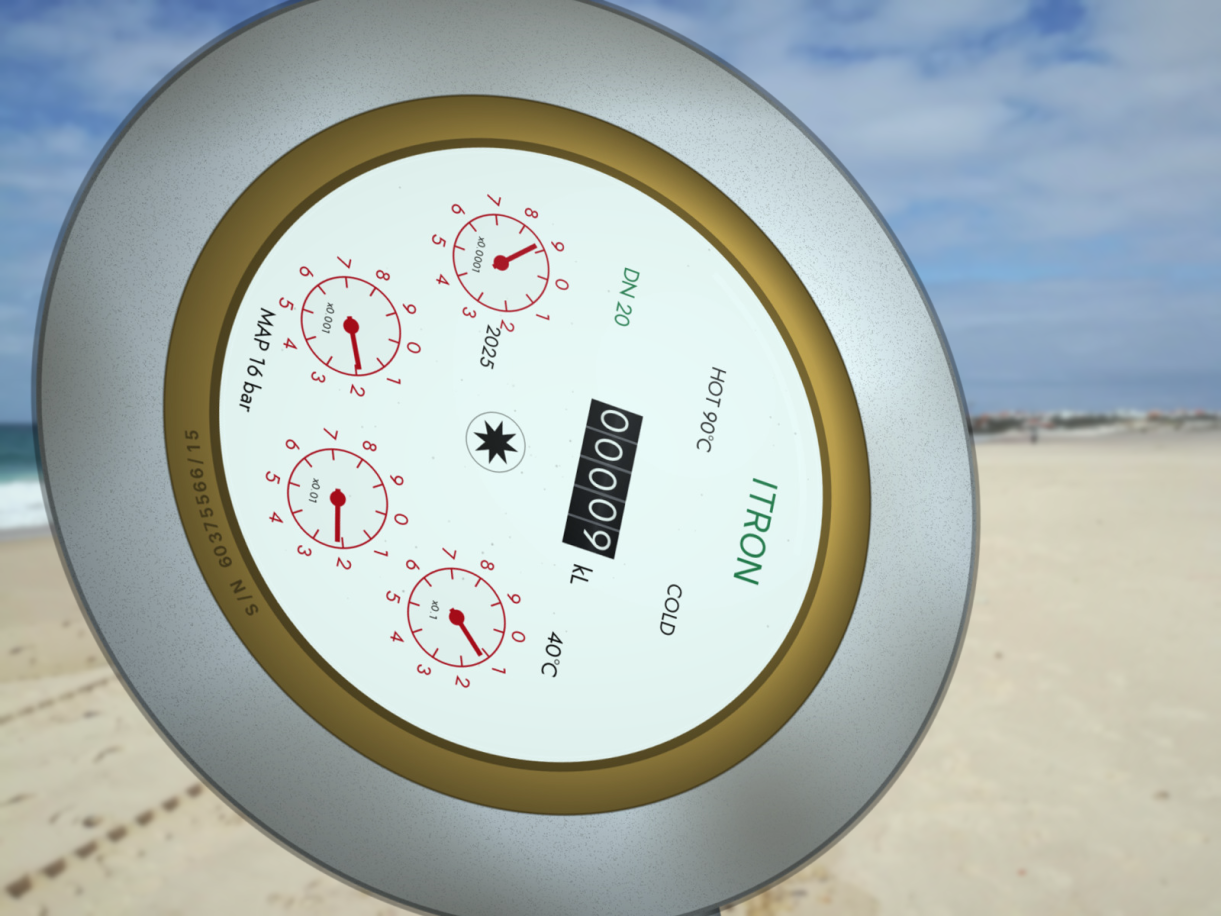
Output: 9.1218 kL
